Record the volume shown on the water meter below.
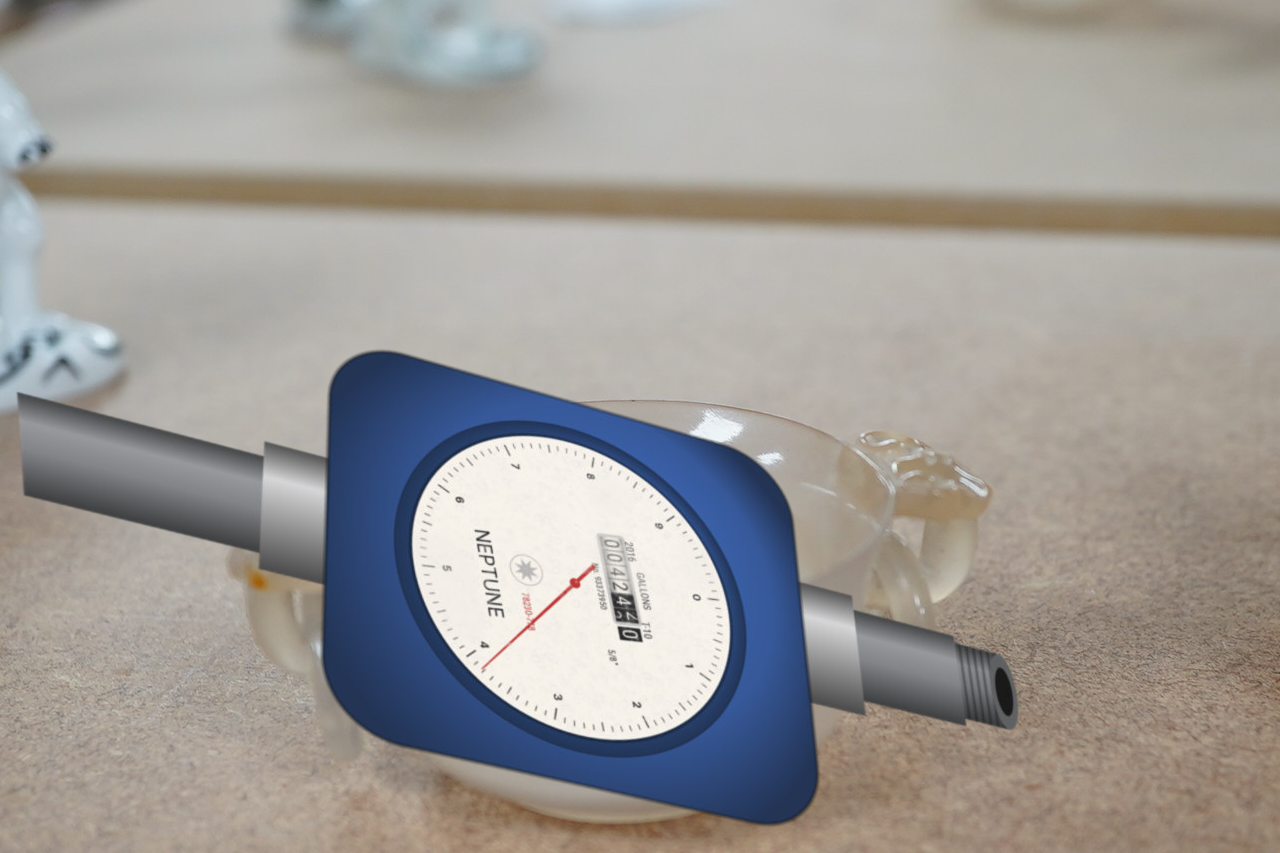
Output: 42423.8 gal
